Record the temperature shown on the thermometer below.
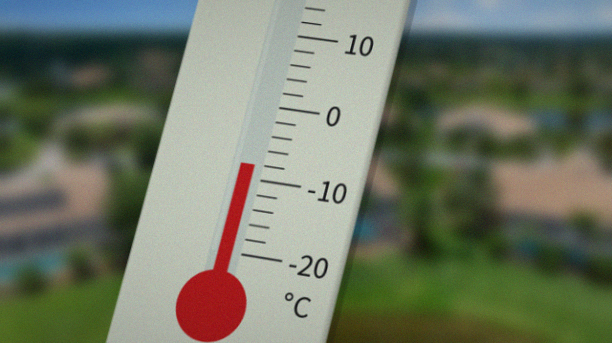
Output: -8 °C
